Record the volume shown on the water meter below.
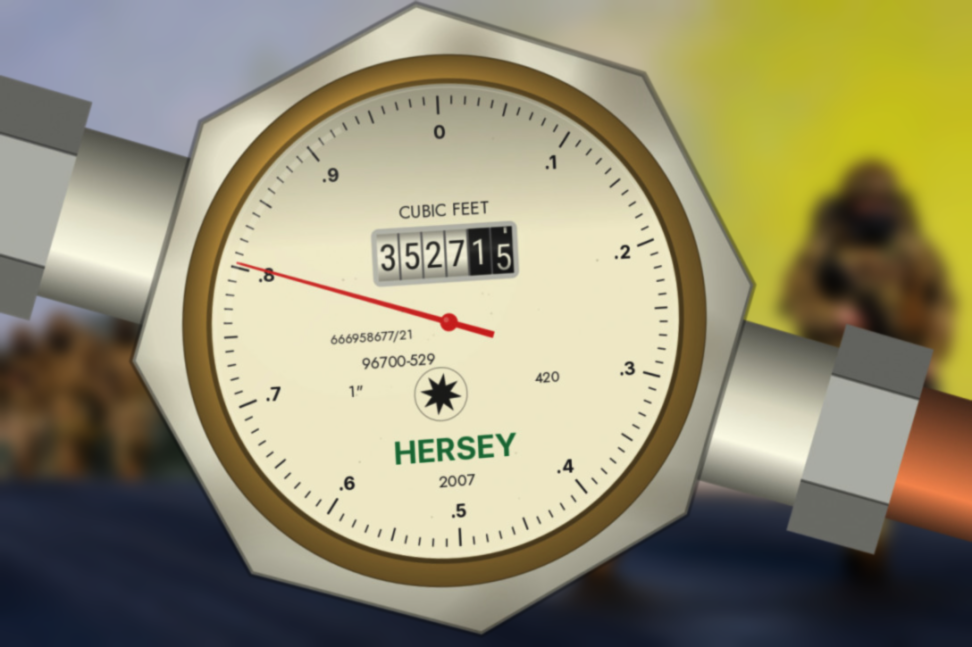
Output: 352714.80 ft³
